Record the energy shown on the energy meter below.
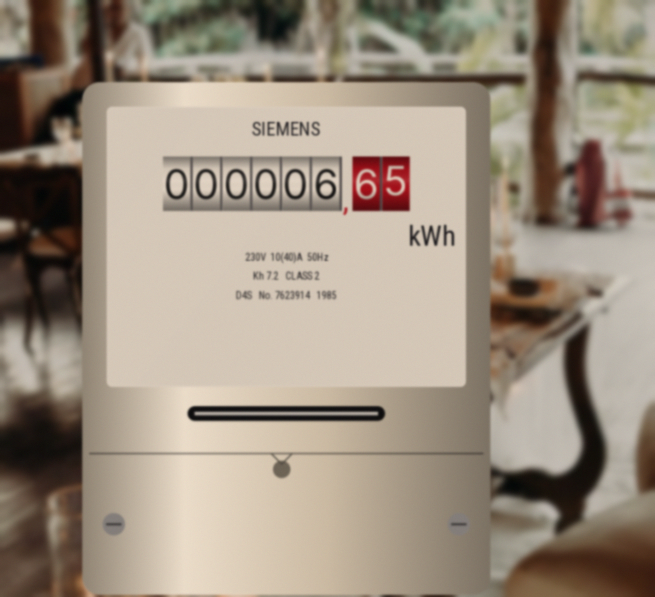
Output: 6.65 kWh
